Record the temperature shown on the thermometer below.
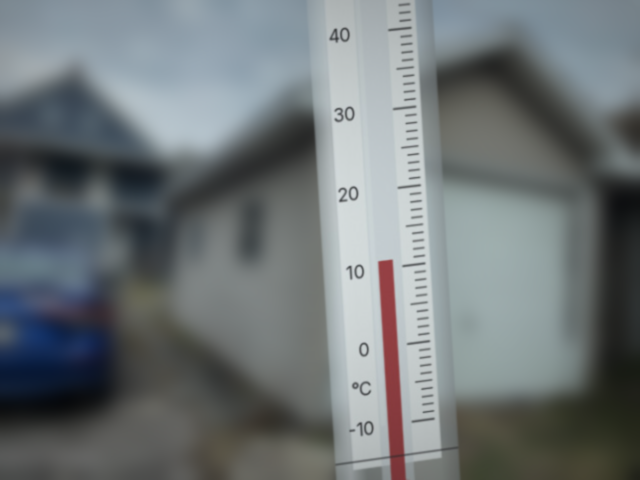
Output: 11 °C
